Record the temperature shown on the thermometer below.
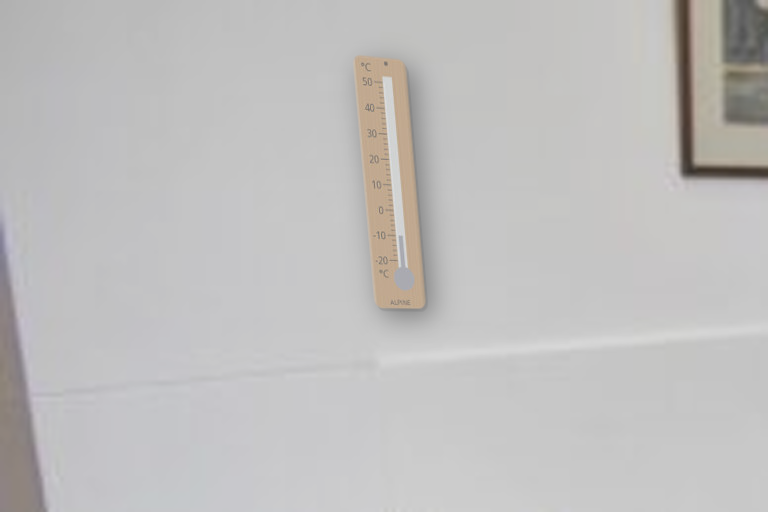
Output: -10 °C
